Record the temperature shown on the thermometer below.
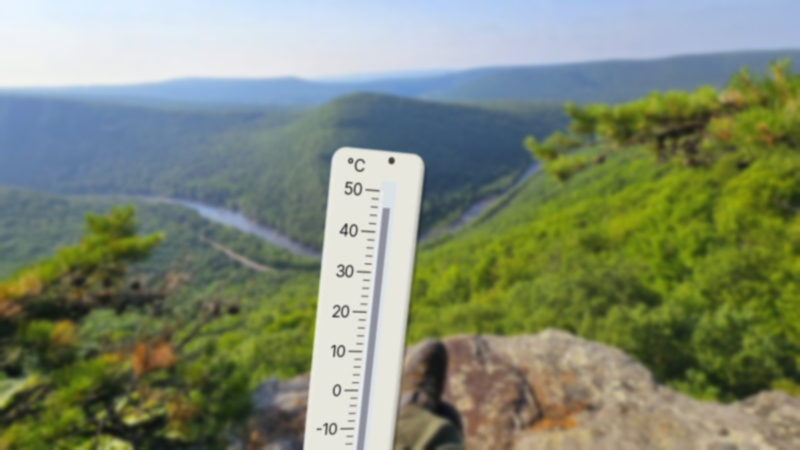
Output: 46 °C
